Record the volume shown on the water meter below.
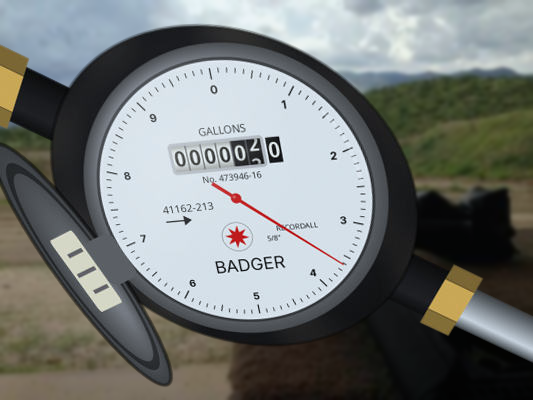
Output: 23.6 gal
